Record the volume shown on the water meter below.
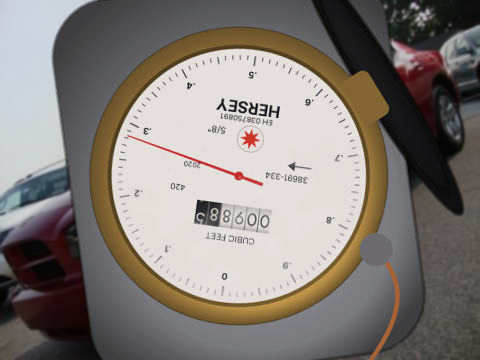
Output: 9885.28 ft³
